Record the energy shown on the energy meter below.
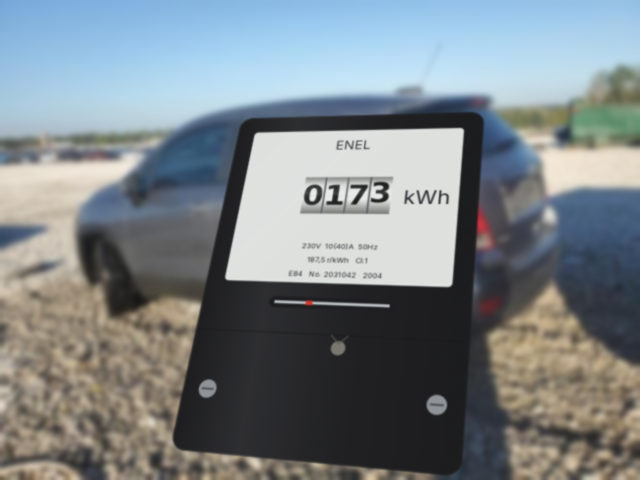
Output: 173 kWh
